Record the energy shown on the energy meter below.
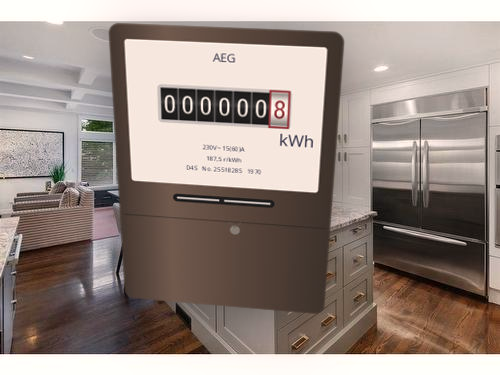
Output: 0.8 kWh
